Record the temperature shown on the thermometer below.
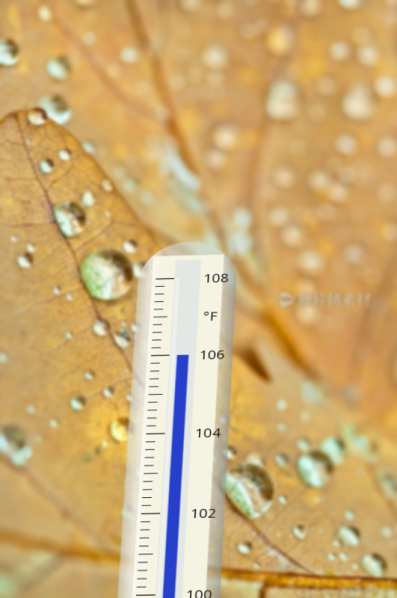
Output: 106 °F
